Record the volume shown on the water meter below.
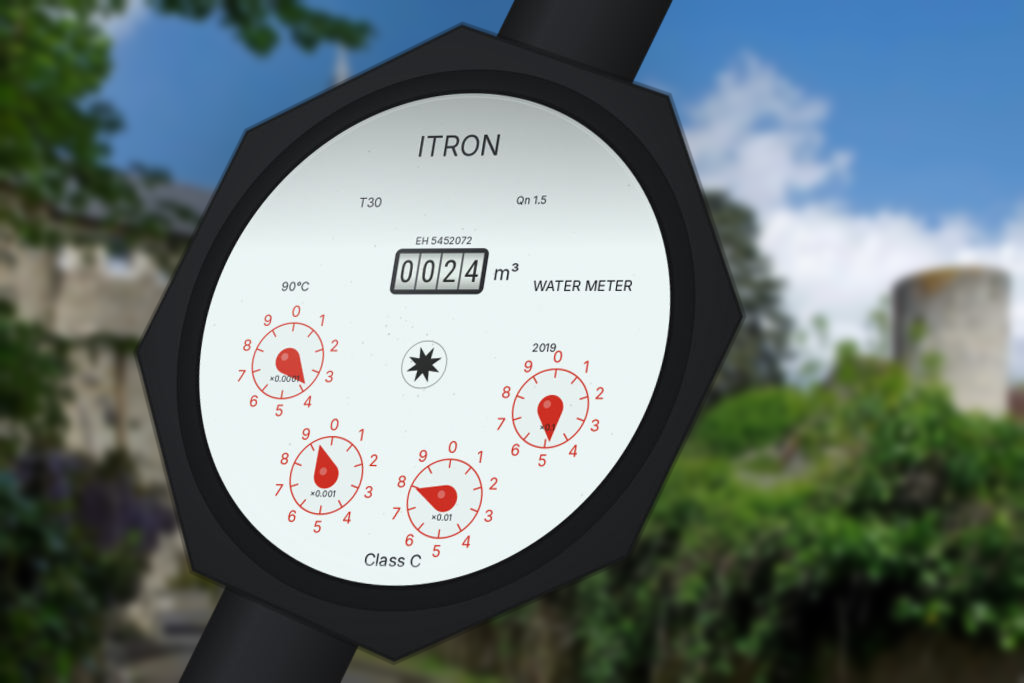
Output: 24.4793 m³
